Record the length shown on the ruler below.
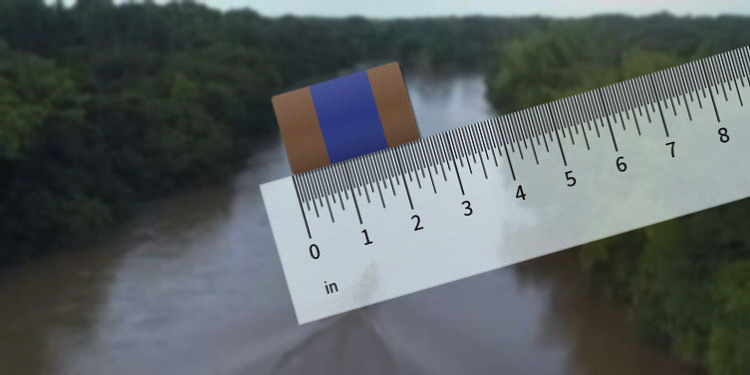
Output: 2.5 in
